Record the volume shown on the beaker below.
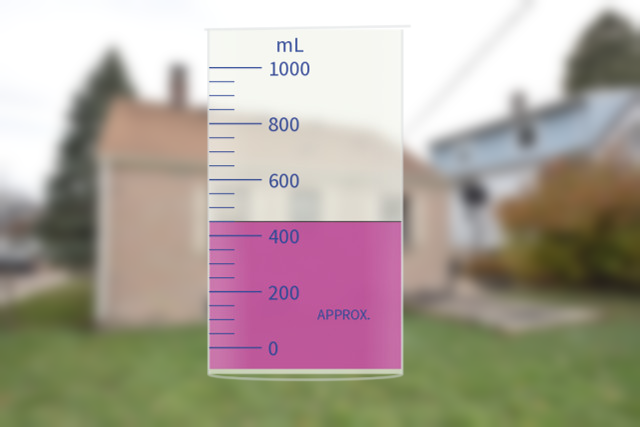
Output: 450 mL
